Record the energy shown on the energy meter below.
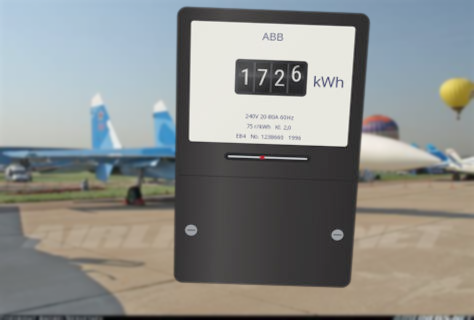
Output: 1726 kWh
